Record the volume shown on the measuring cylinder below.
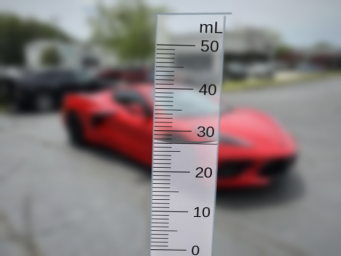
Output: 27 mL
